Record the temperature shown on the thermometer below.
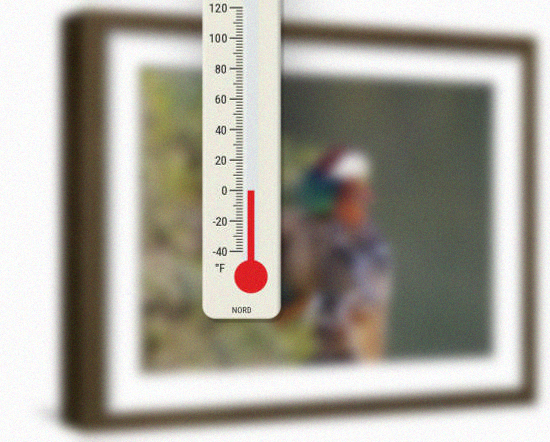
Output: 0 °F
